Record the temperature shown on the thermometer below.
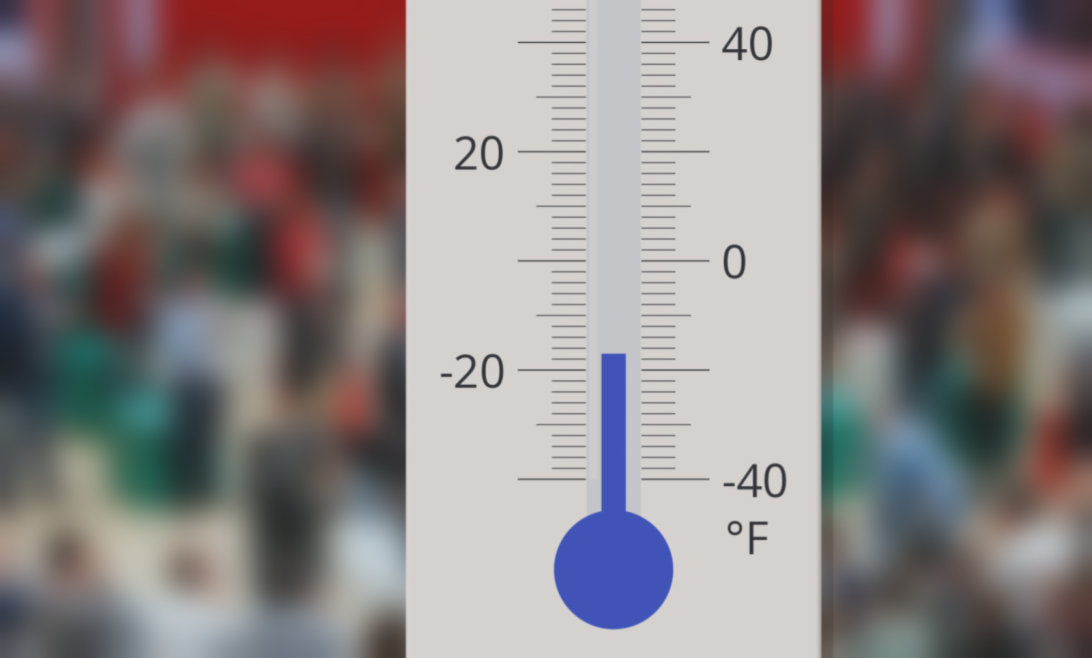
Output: -17 °F
